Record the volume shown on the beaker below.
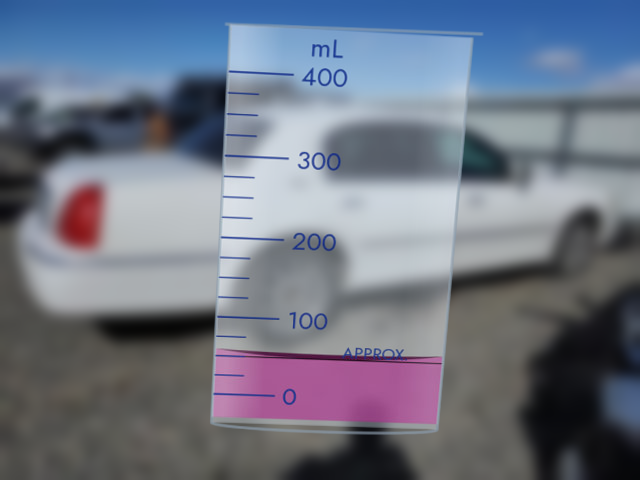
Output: 50 mL
